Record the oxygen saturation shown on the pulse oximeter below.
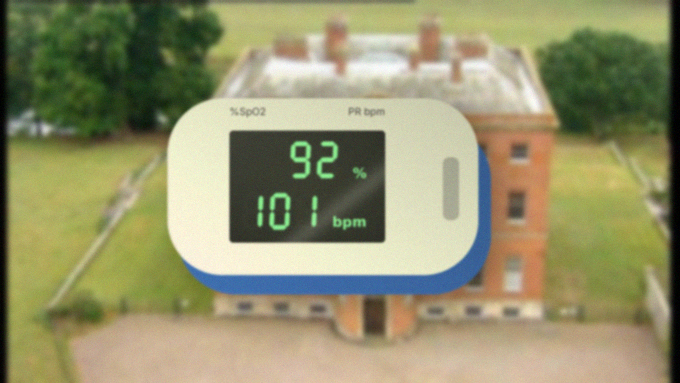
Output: 92 %
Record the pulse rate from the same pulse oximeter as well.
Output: 101 bpm
